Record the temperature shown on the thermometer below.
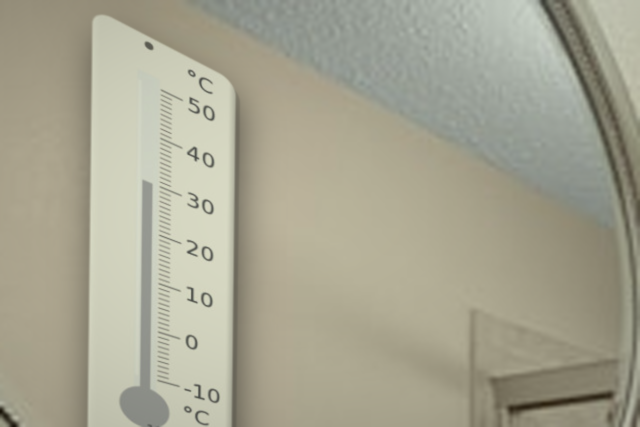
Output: 30 °C
